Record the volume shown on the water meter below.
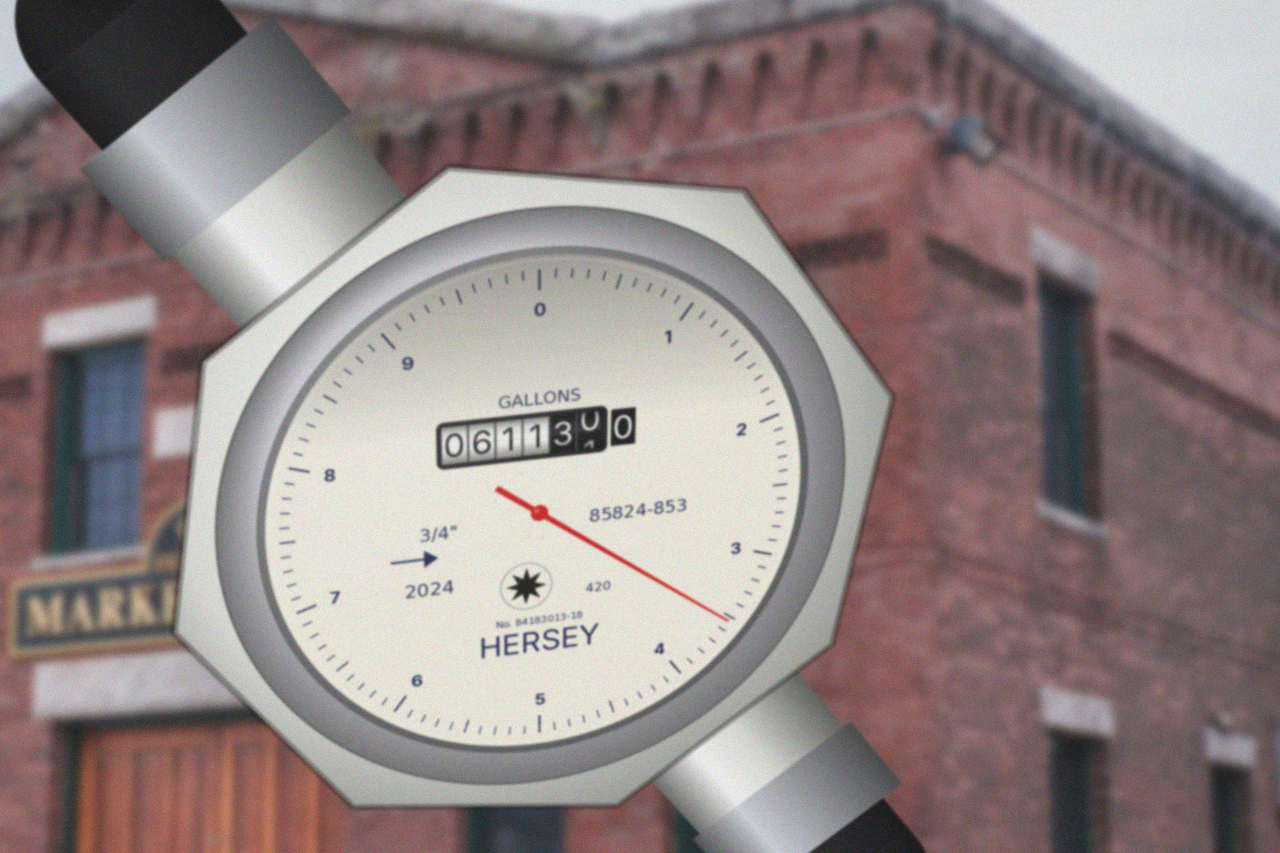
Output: 611303.5 gal
